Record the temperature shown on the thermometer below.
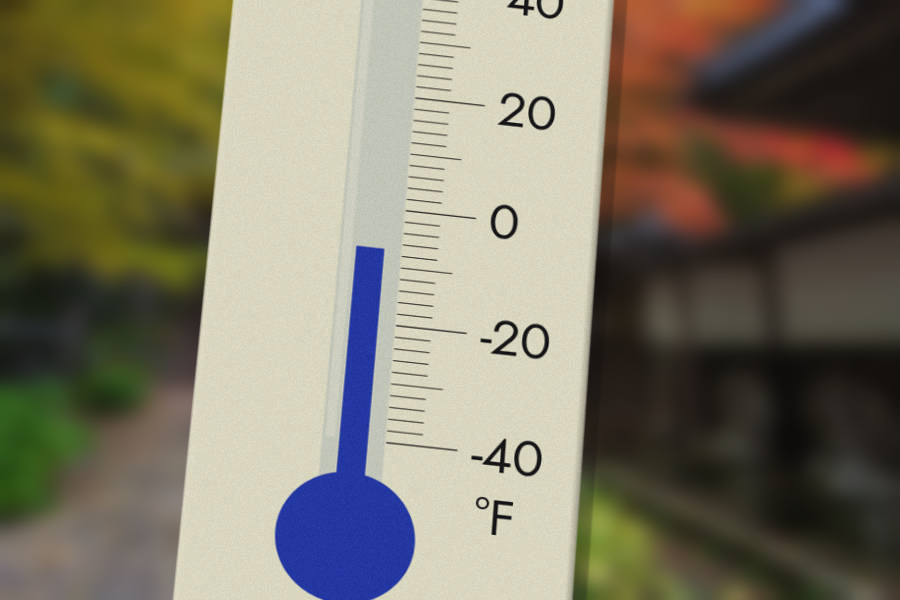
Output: -7 °F
